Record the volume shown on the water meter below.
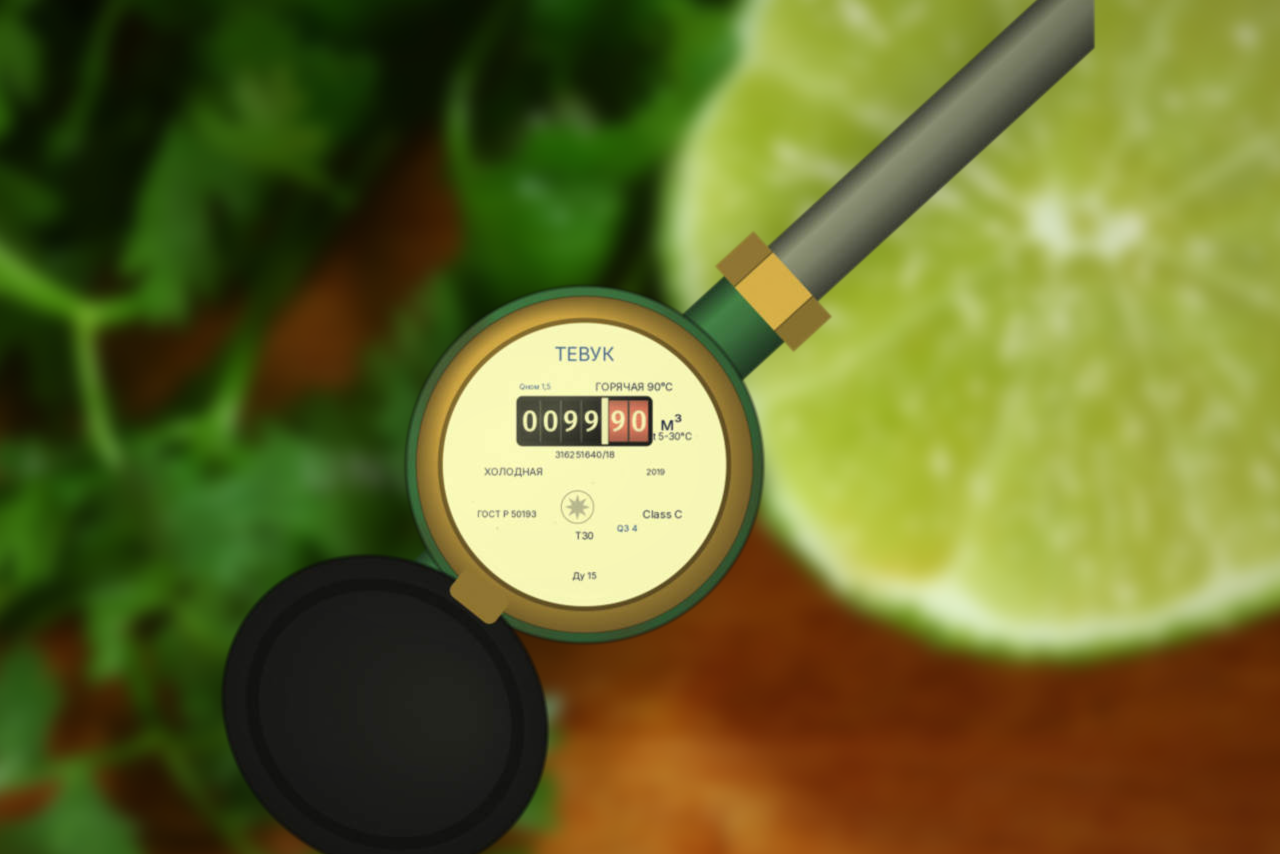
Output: 99.90 m³
